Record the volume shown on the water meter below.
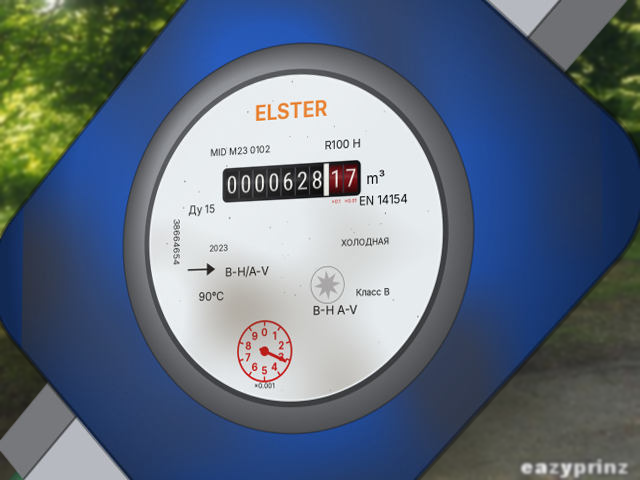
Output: 628.173 m³
